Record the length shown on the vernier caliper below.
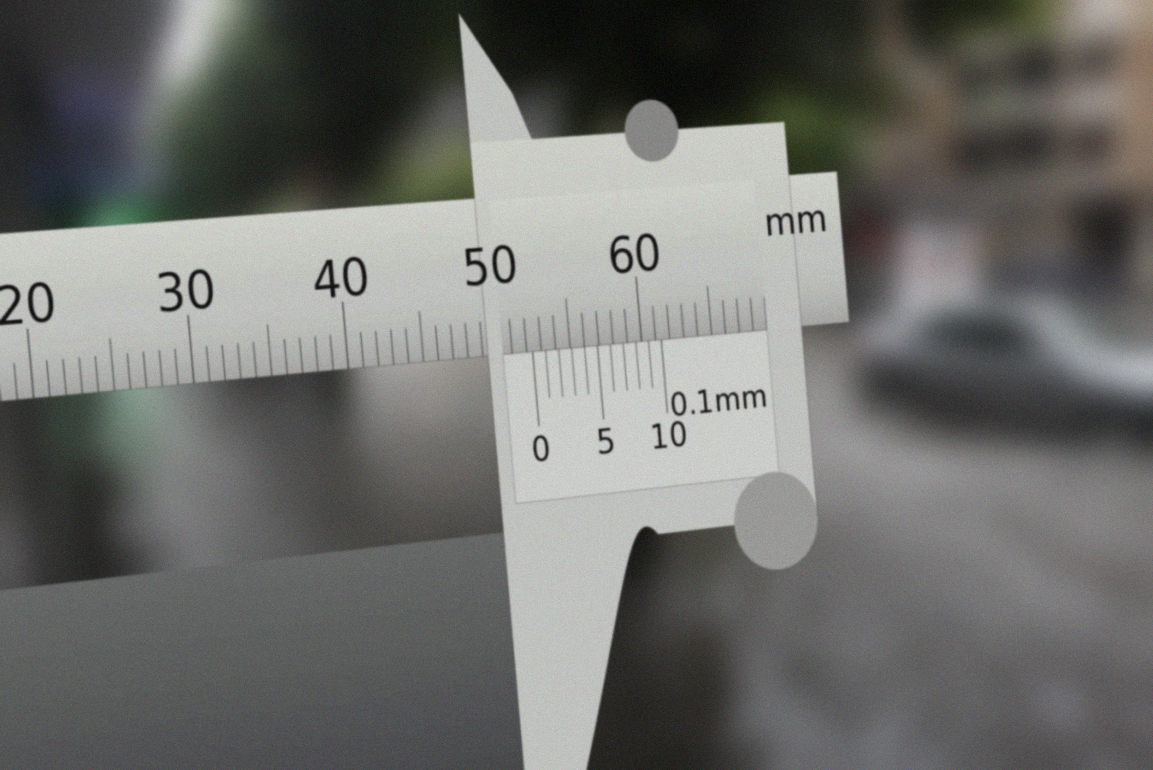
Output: 52.4 mm
